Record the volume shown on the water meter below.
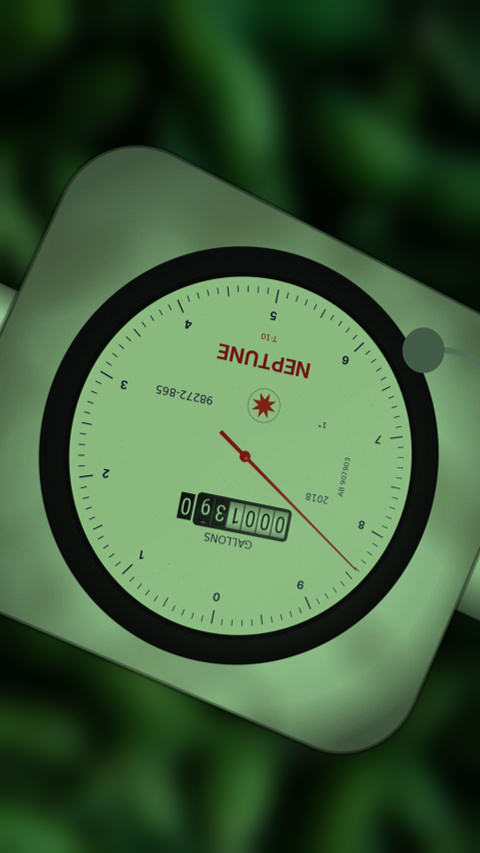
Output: 1388.4 gal
